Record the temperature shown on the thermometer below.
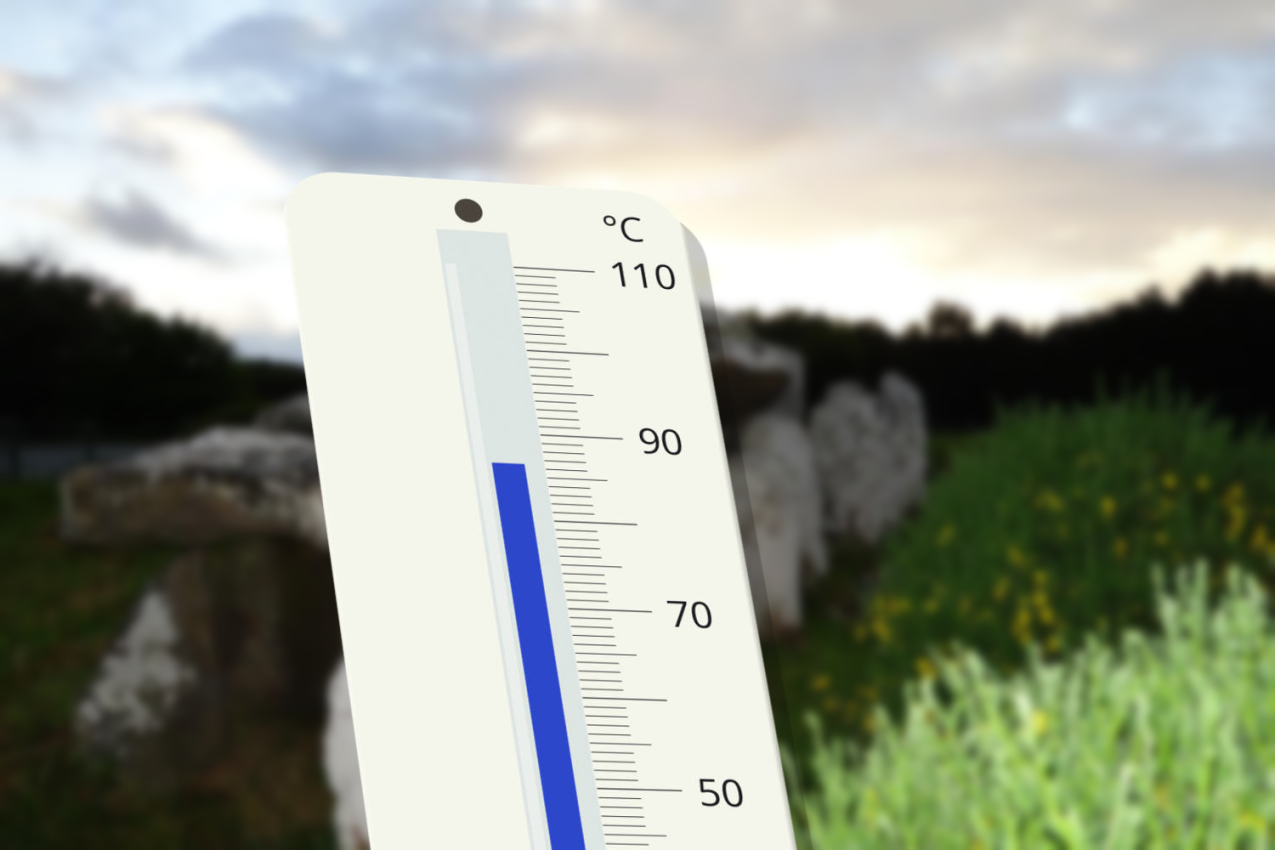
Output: 86.5 °C
